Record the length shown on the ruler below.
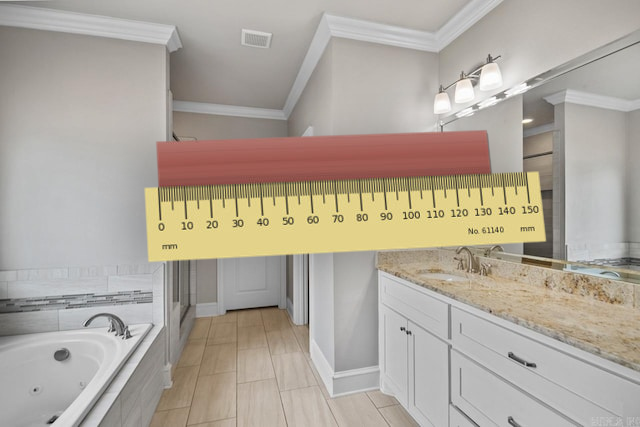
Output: 135 mm
